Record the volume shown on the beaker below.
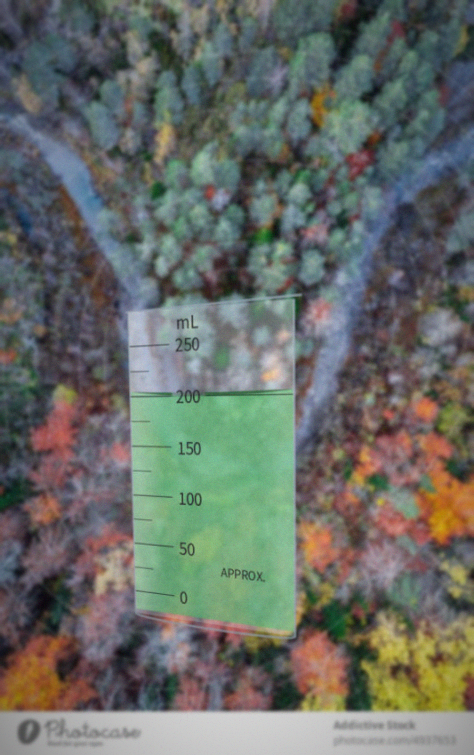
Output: 200 mL
